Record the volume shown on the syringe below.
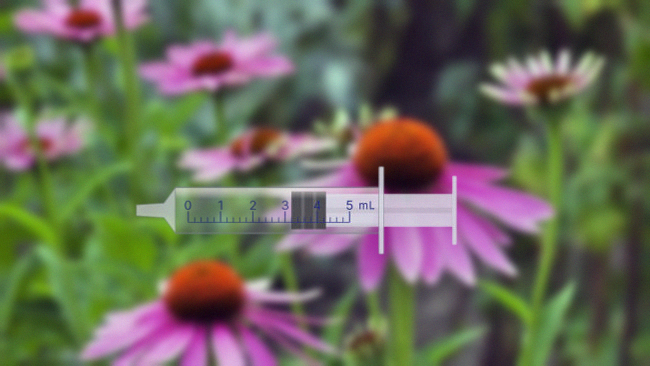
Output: 3.2 mL
